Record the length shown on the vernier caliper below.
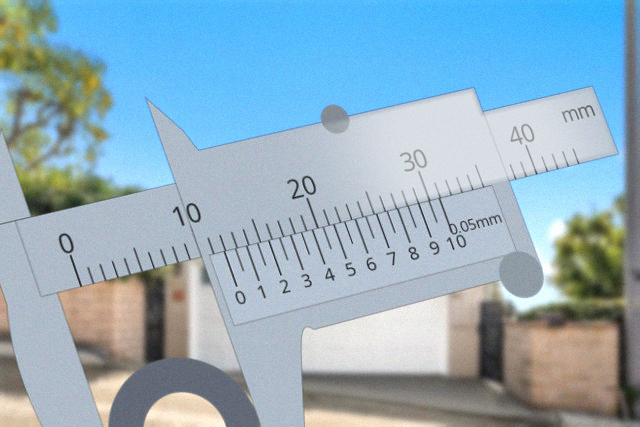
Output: 11.9 mm
